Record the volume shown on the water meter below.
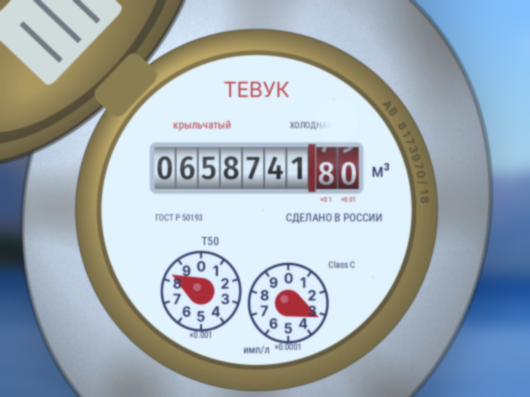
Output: 658741.7983 m³
